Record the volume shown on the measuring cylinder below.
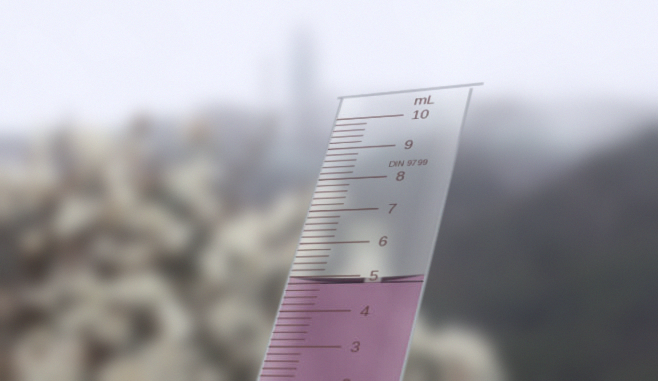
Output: 4.8 mL
